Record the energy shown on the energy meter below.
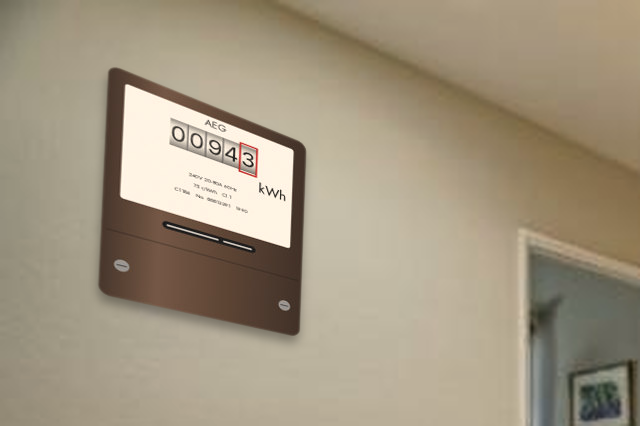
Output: 94.3 kWh
